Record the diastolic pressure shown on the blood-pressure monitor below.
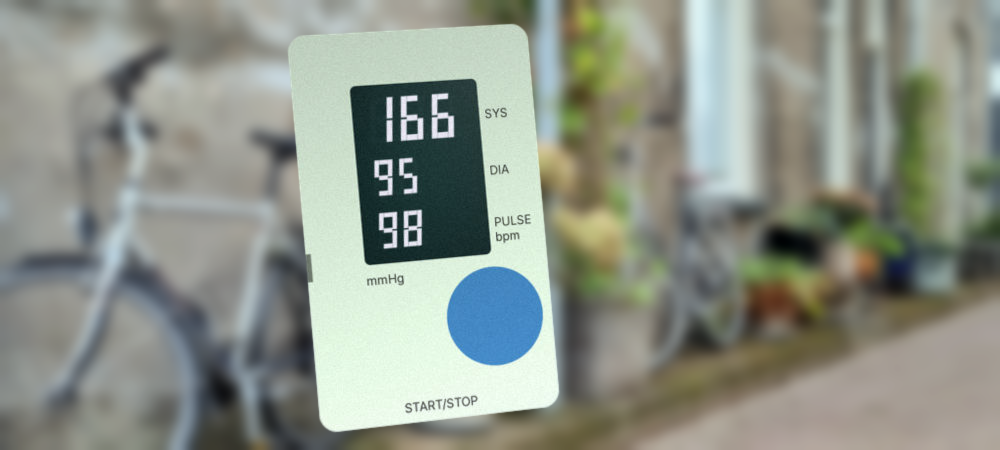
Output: 95 mmHg
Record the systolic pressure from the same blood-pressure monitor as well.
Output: 166 mmHg
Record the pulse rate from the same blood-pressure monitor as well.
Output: 98 bpm
